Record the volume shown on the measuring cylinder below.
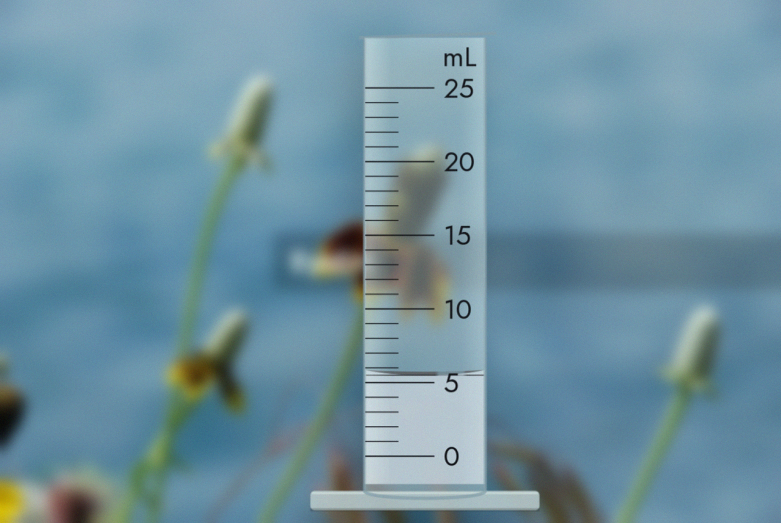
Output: 5.5 mL
